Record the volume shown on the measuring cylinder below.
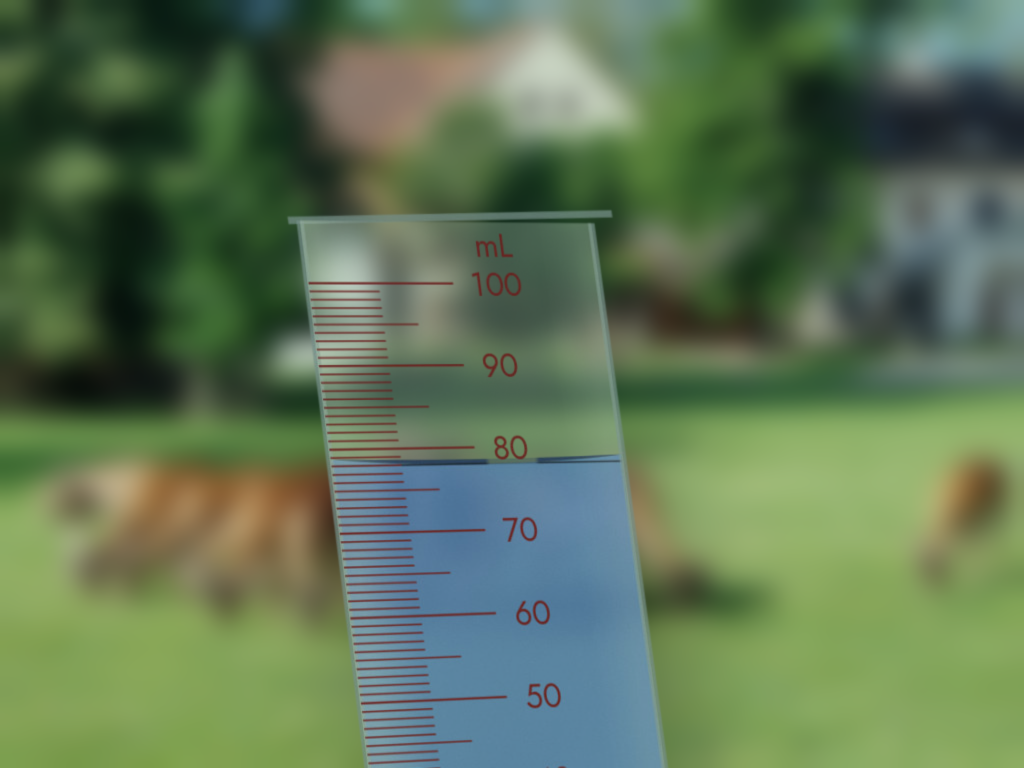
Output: 78 mL
